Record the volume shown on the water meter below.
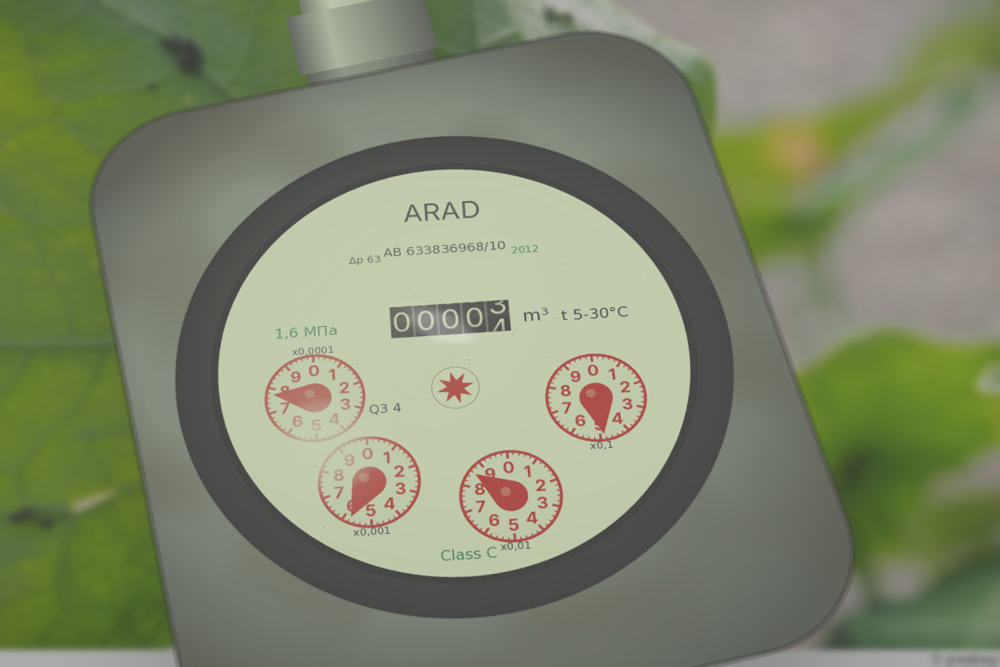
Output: 3.4857 m³
